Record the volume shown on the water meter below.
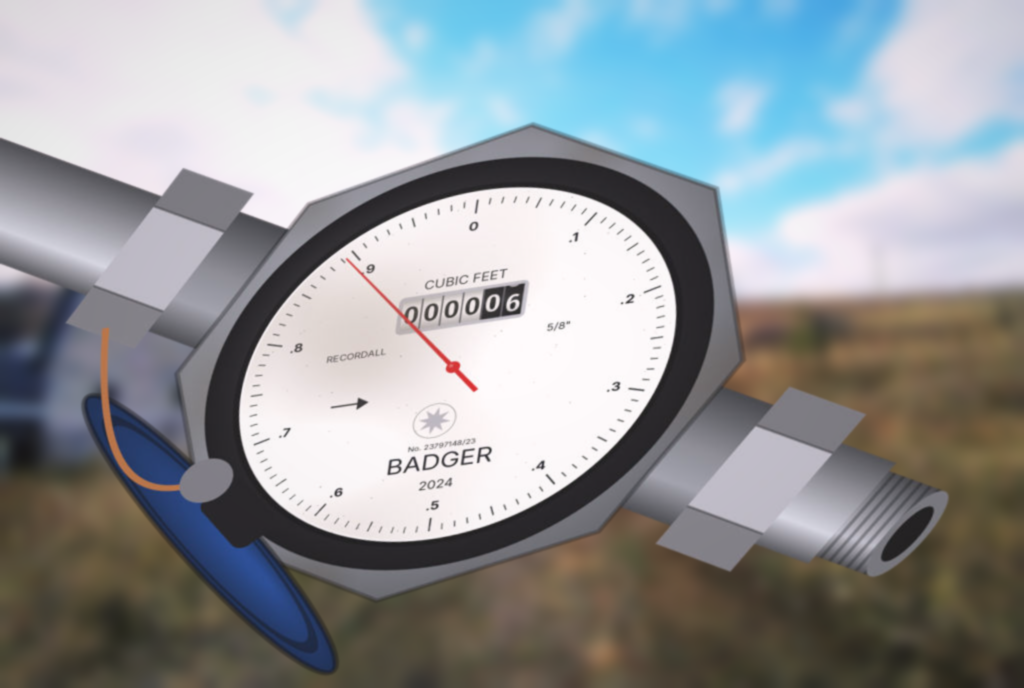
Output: 5.89 ft³
